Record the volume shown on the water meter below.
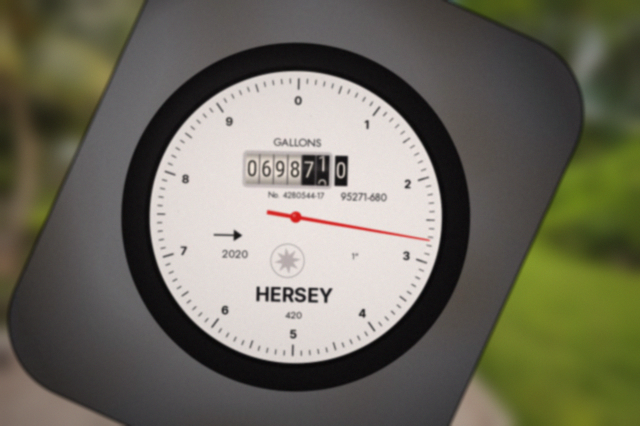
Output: 698712.7 gal
